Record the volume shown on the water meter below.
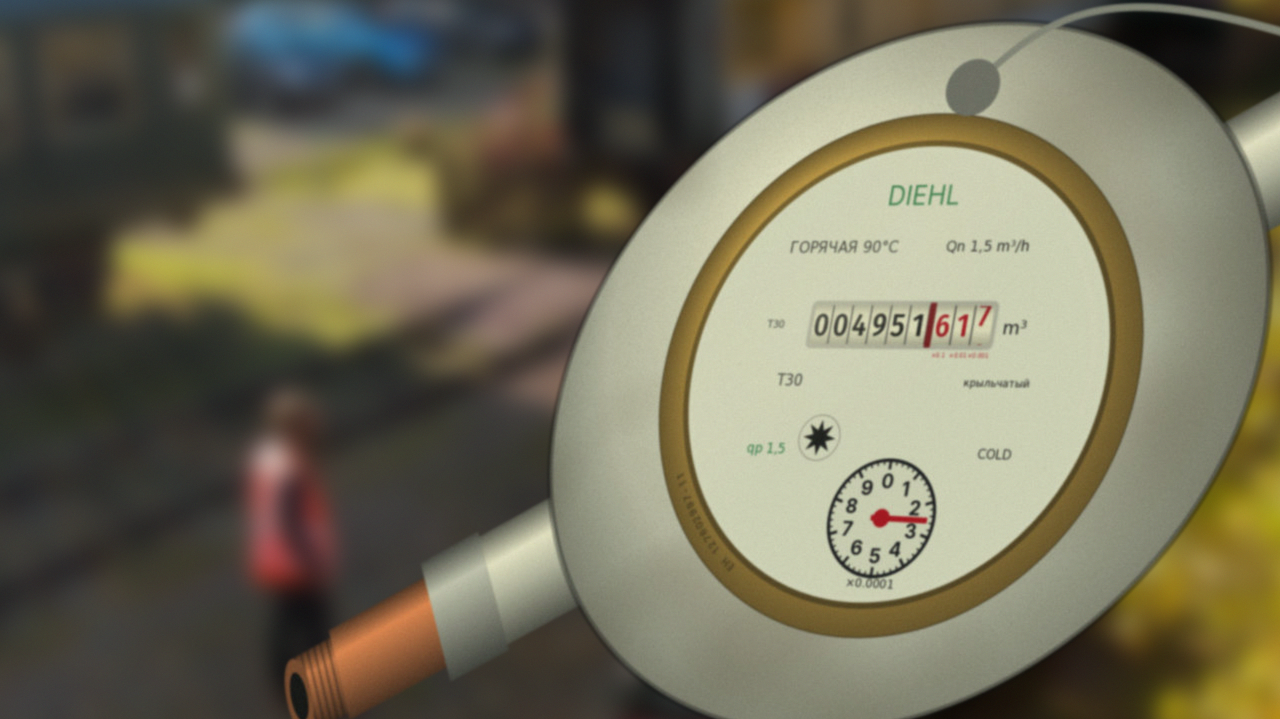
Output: 4951.6172 m³
